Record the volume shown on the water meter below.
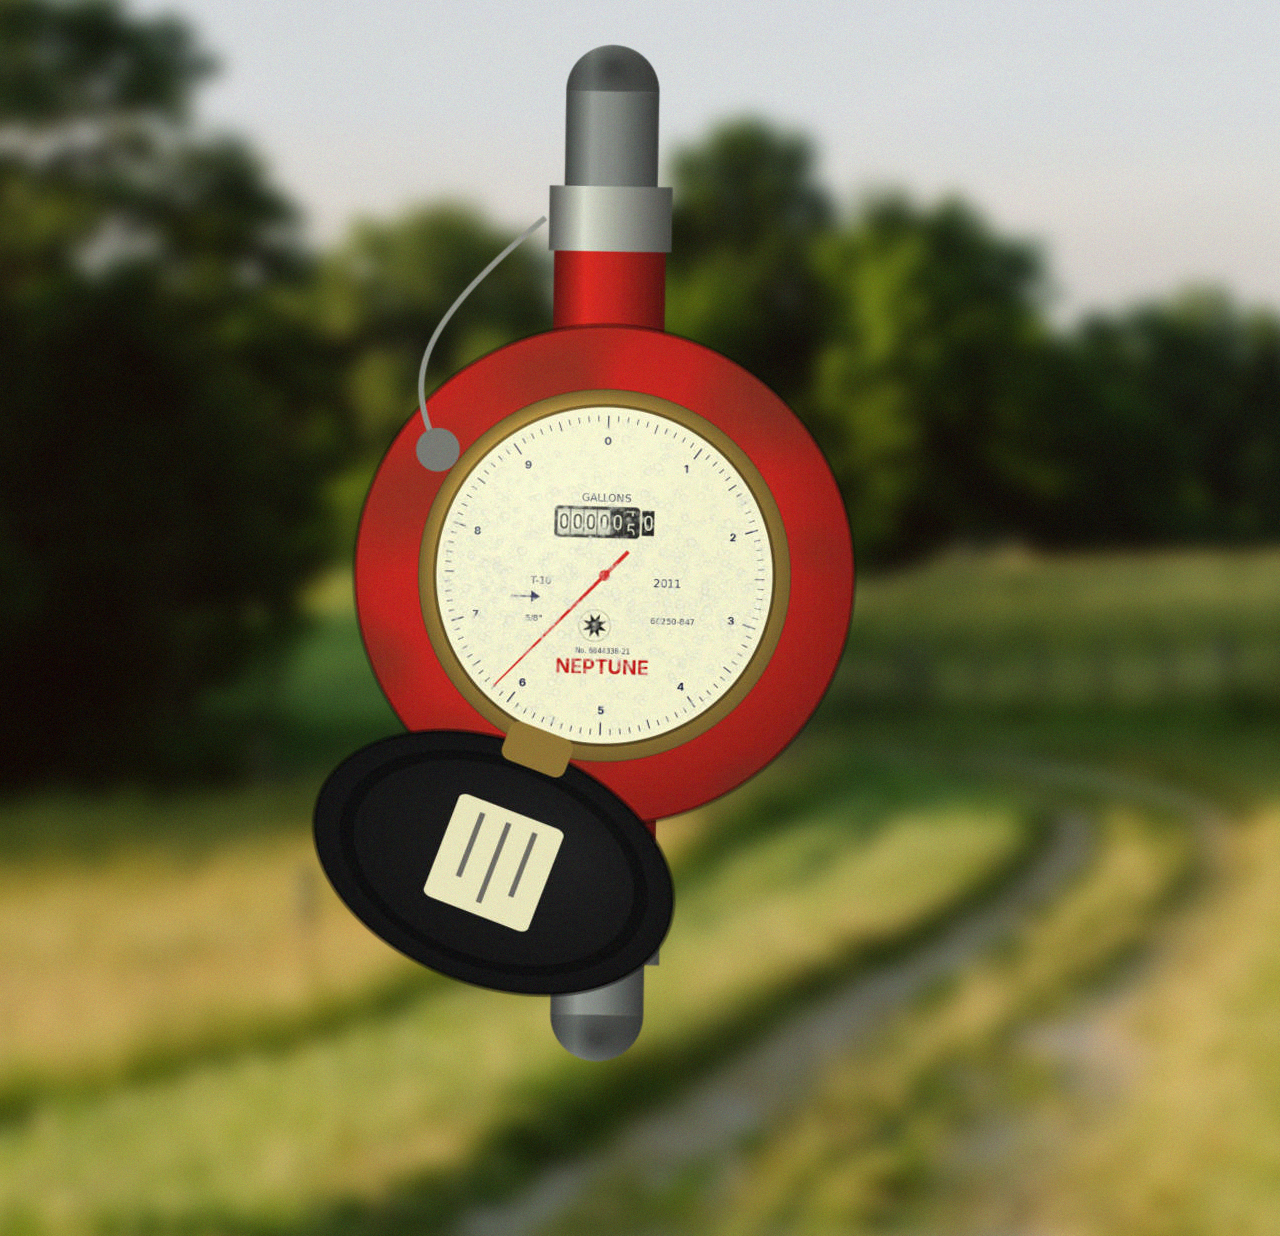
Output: 46.2 gal
